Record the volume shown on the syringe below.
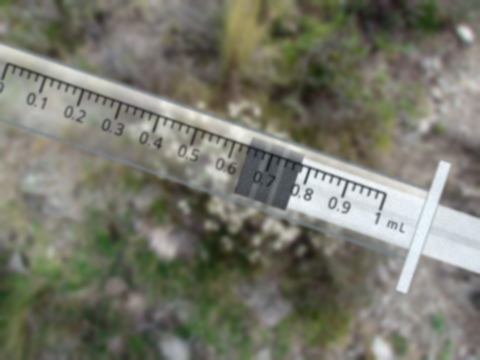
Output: 0.64 mL
